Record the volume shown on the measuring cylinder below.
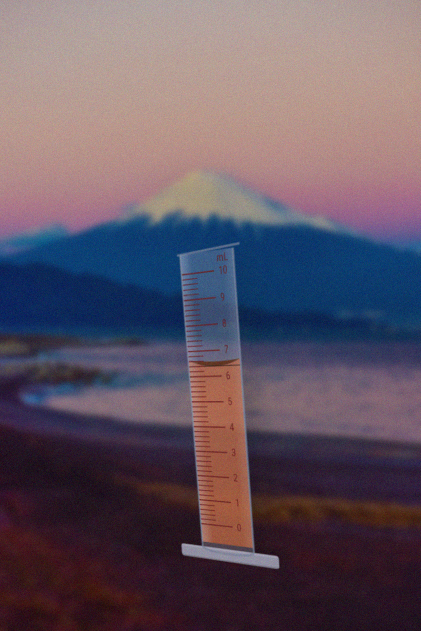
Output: 6.4 mL
